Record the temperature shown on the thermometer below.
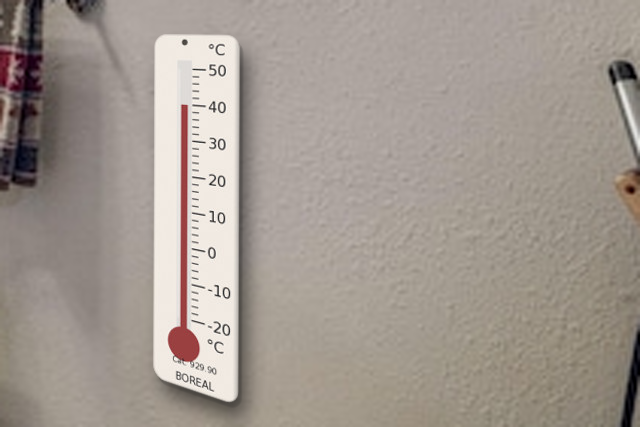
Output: 40 °C
